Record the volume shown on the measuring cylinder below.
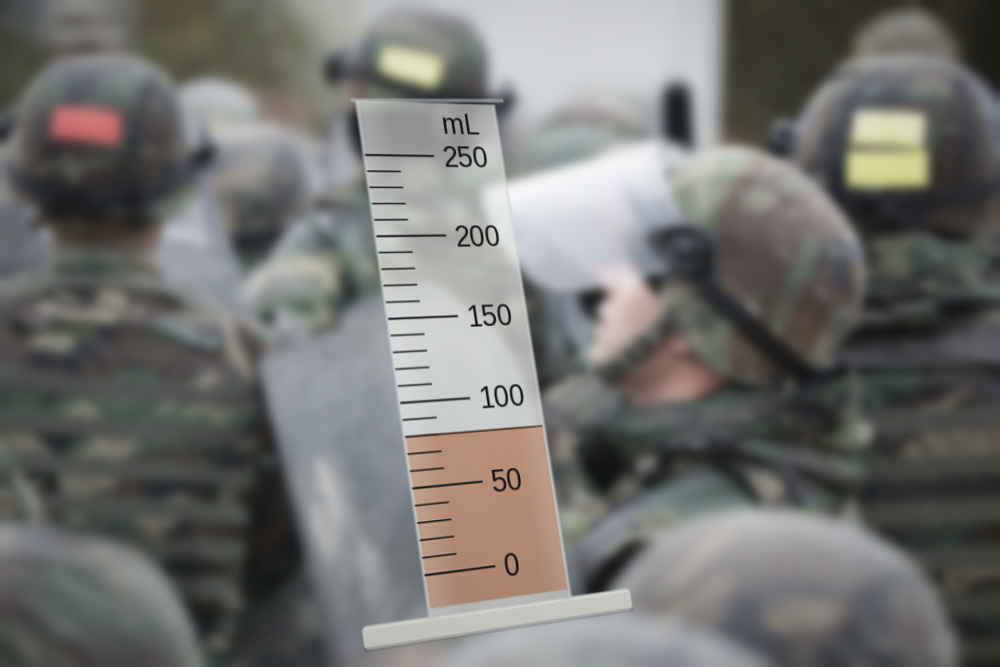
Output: 80 mL
